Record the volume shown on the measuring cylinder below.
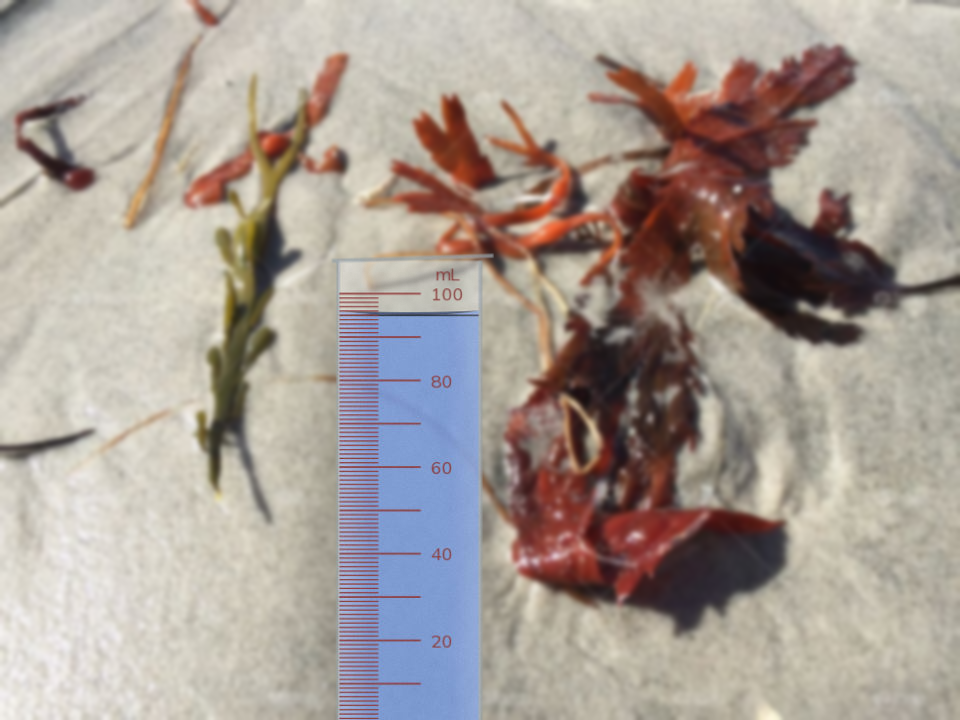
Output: 95 mL
